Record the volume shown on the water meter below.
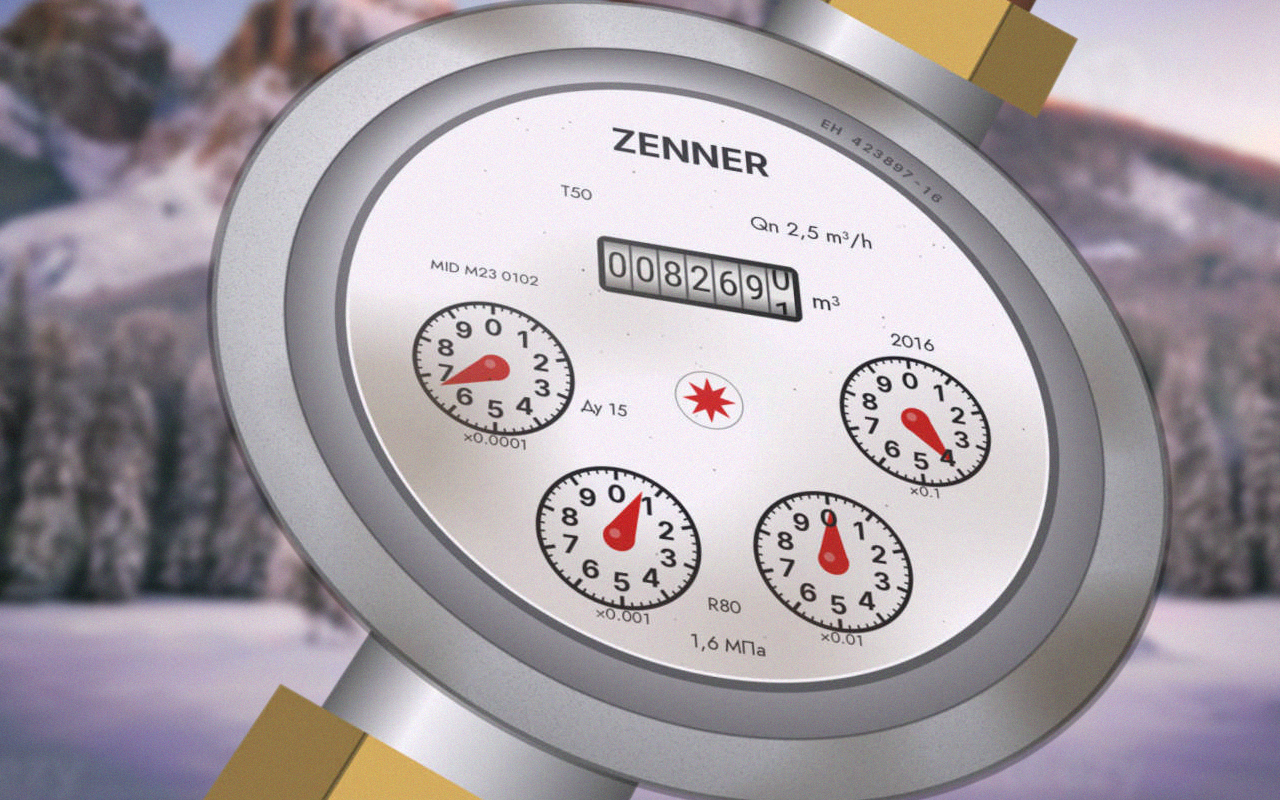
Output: 82690.4006 m³
